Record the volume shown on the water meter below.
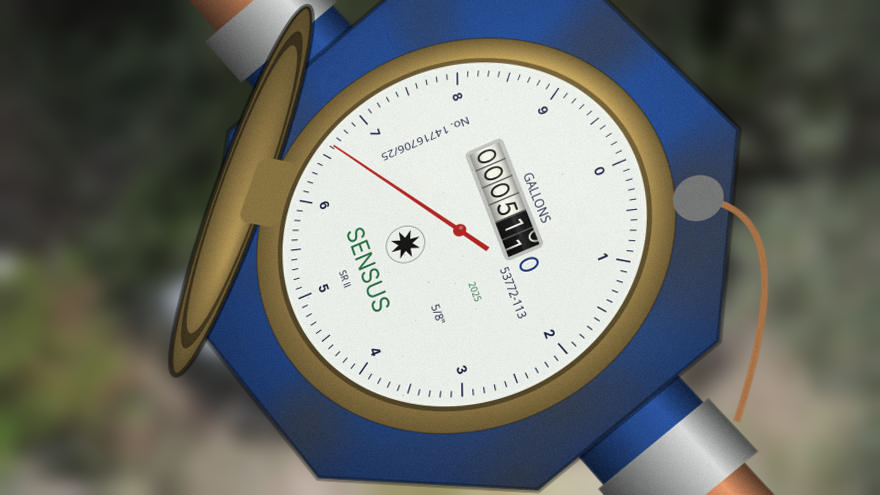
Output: 5106.6 gal
